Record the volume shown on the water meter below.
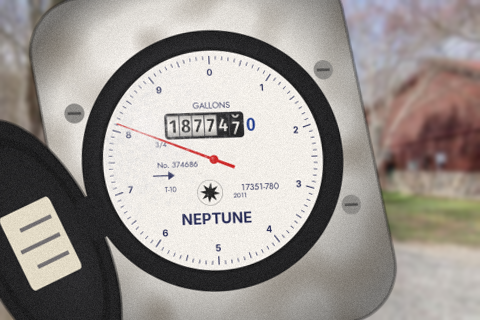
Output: 1877468.1 gal
